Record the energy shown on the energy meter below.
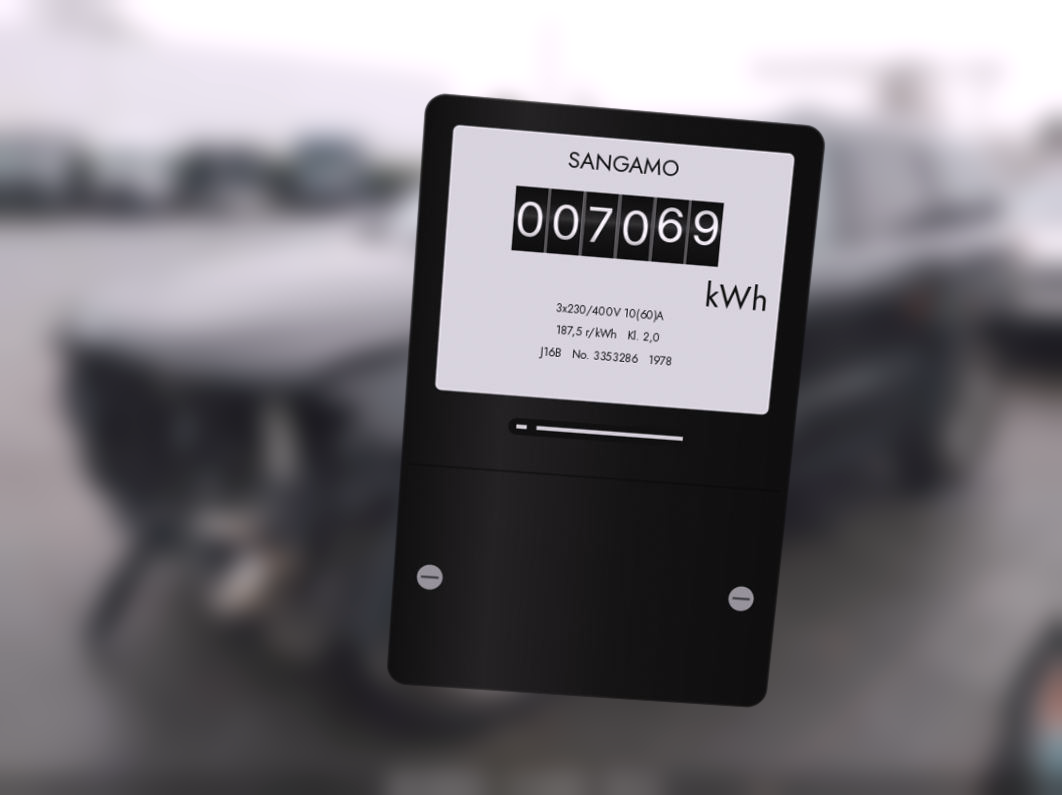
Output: 7069 kWh
